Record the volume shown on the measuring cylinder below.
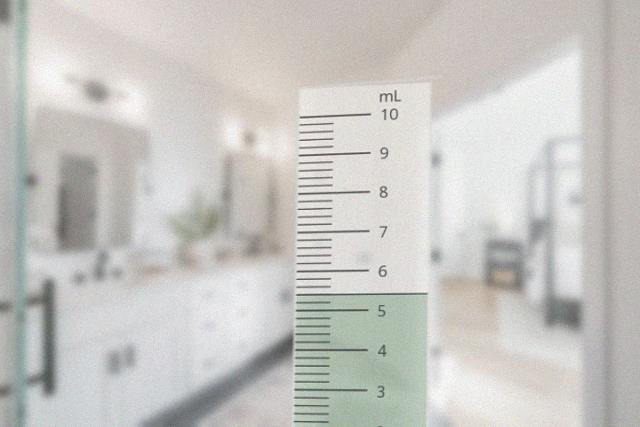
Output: 5.4 mL
